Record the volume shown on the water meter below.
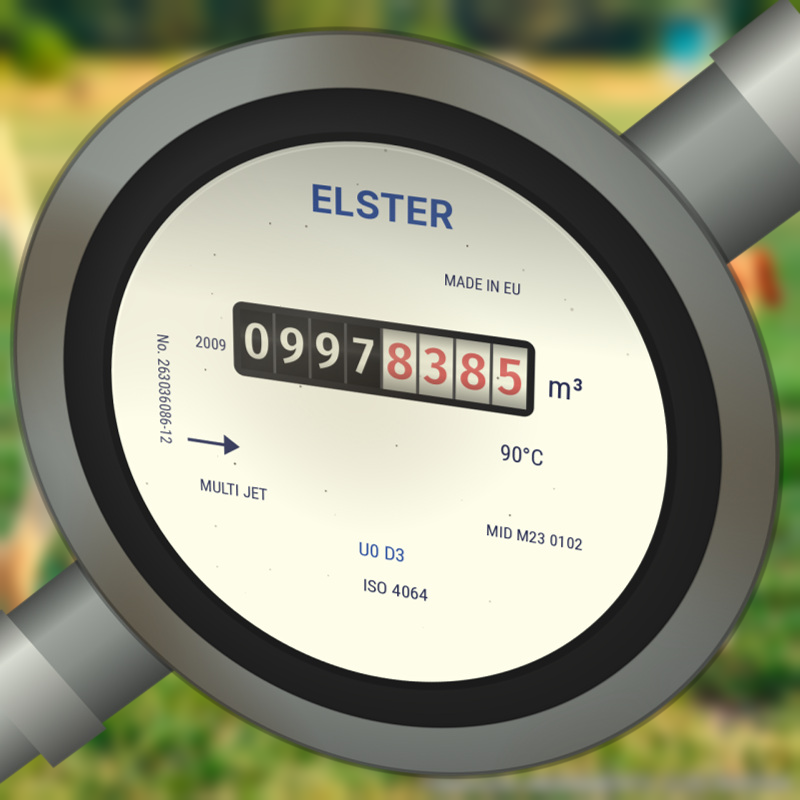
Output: 997.8385 m³
